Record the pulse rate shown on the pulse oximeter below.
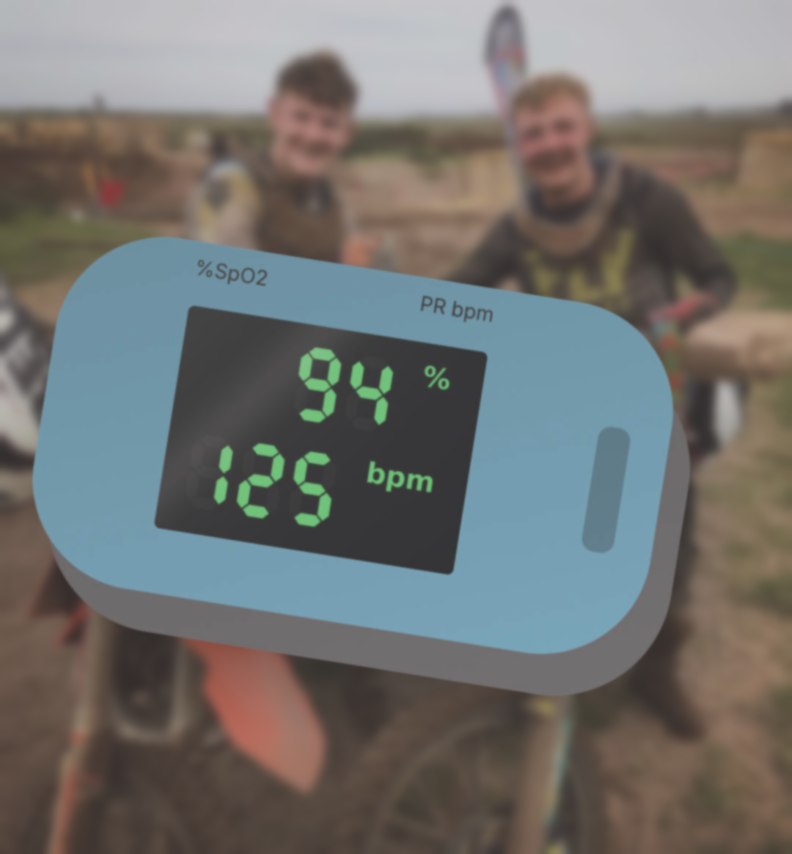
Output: 125 bpm
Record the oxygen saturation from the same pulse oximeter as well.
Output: 94 %
